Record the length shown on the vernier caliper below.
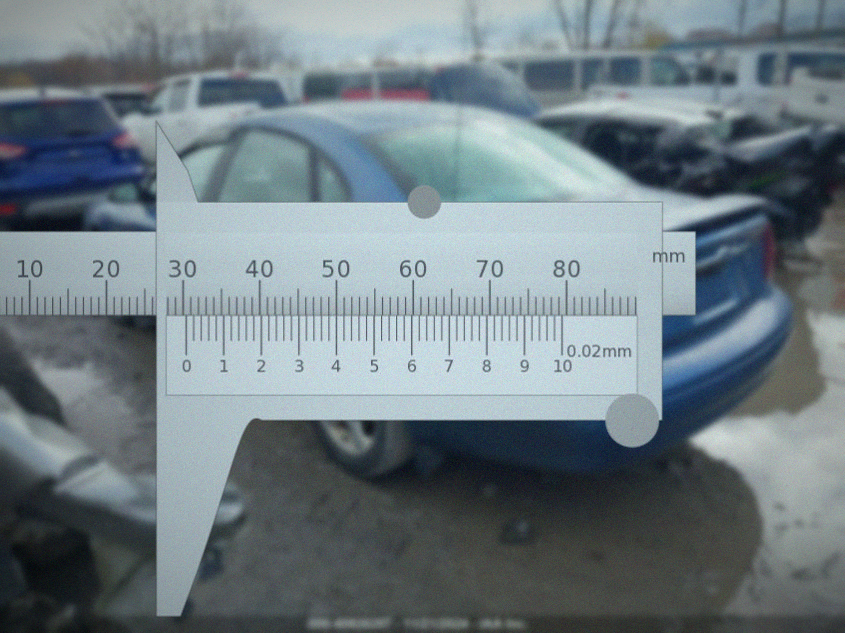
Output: 30.4 mm
